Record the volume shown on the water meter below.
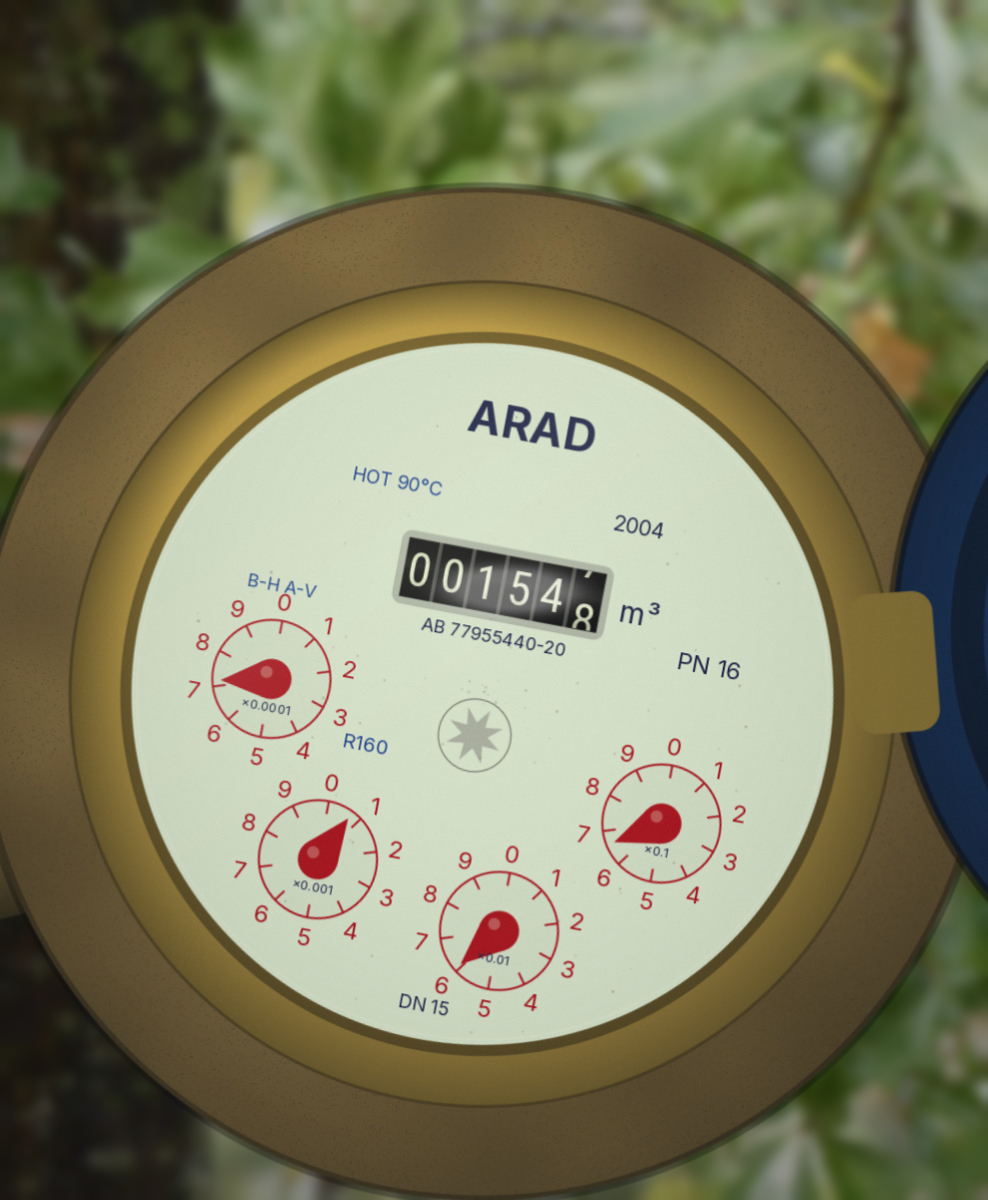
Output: 1547.6607 m³
